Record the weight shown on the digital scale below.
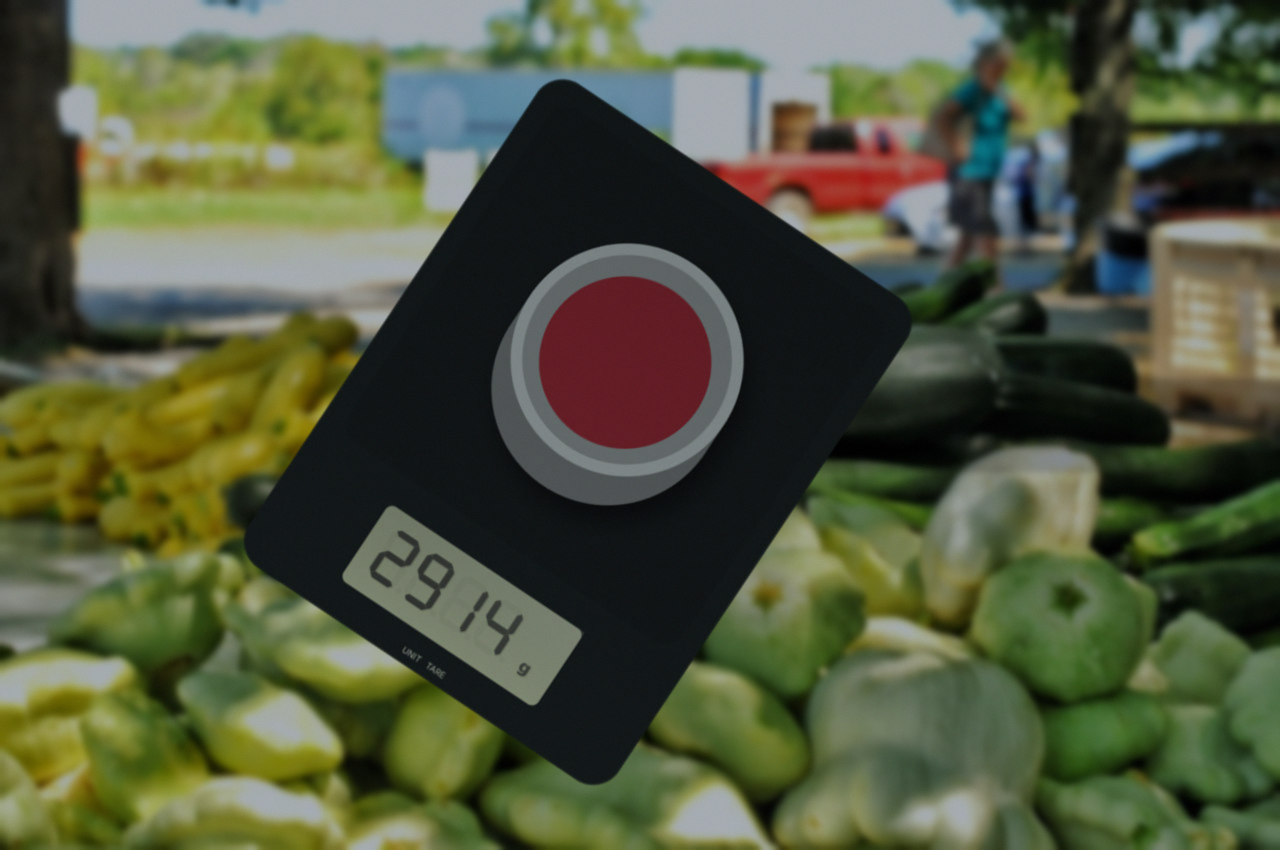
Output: 2914 g
